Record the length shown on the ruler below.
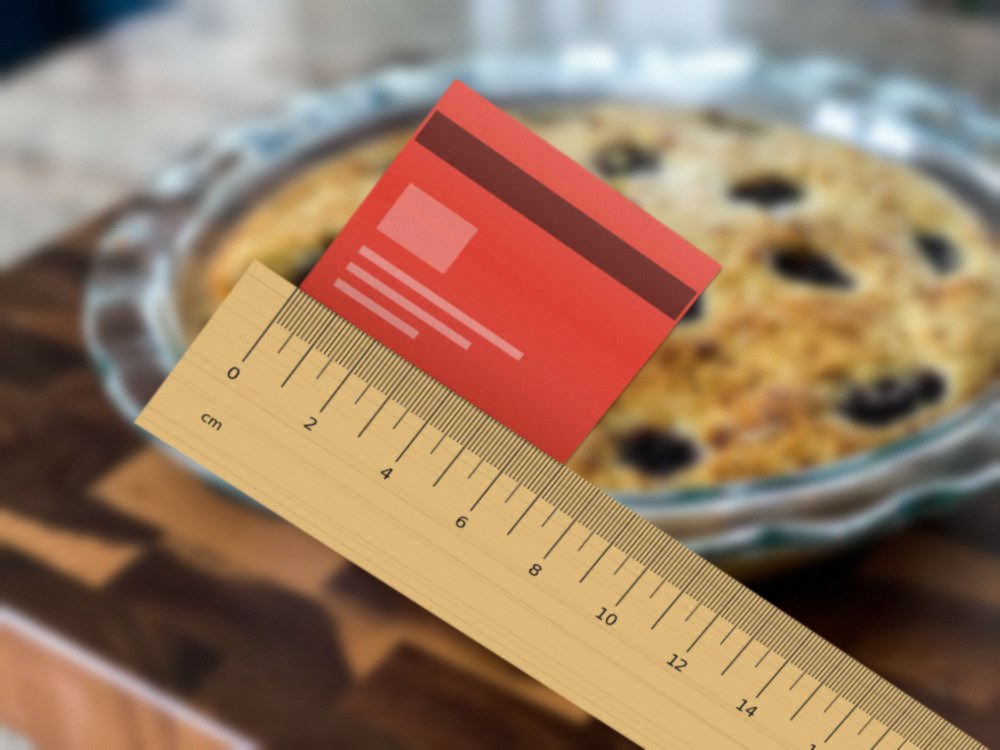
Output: 7 cm
